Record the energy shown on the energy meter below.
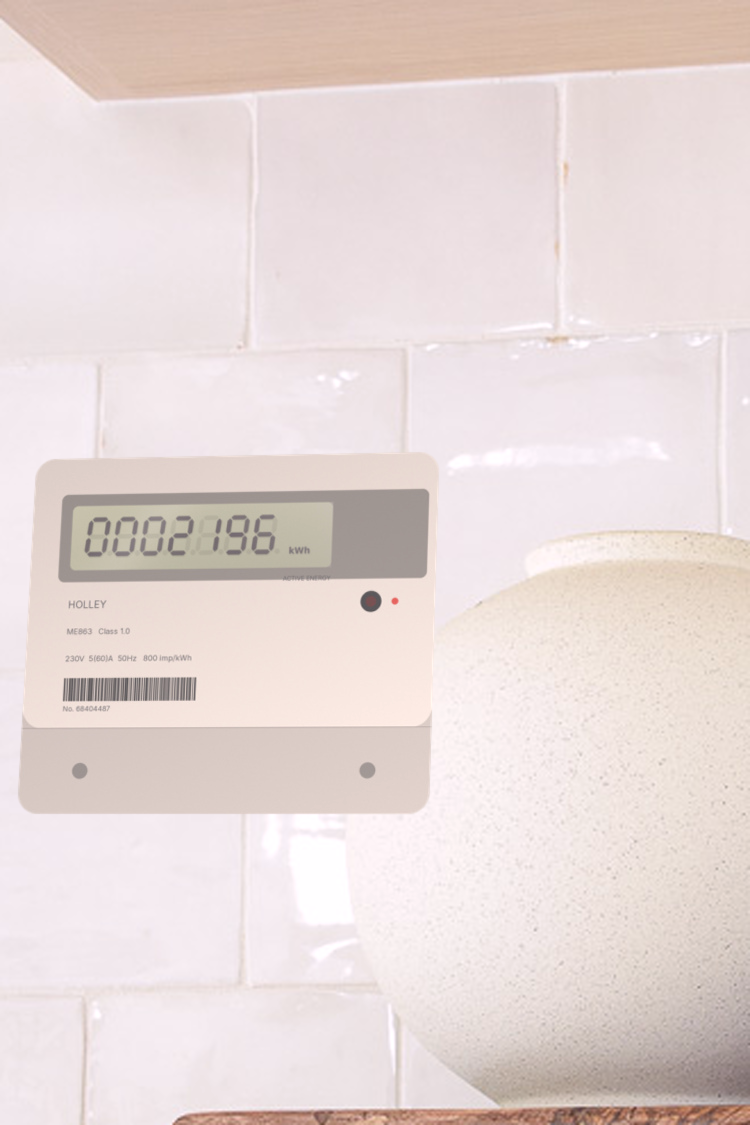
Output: 2196 kWh
